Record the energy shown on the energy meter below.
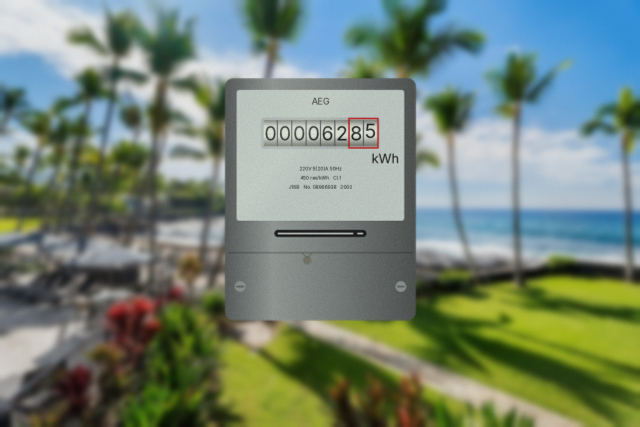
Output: 62.85 kWh
